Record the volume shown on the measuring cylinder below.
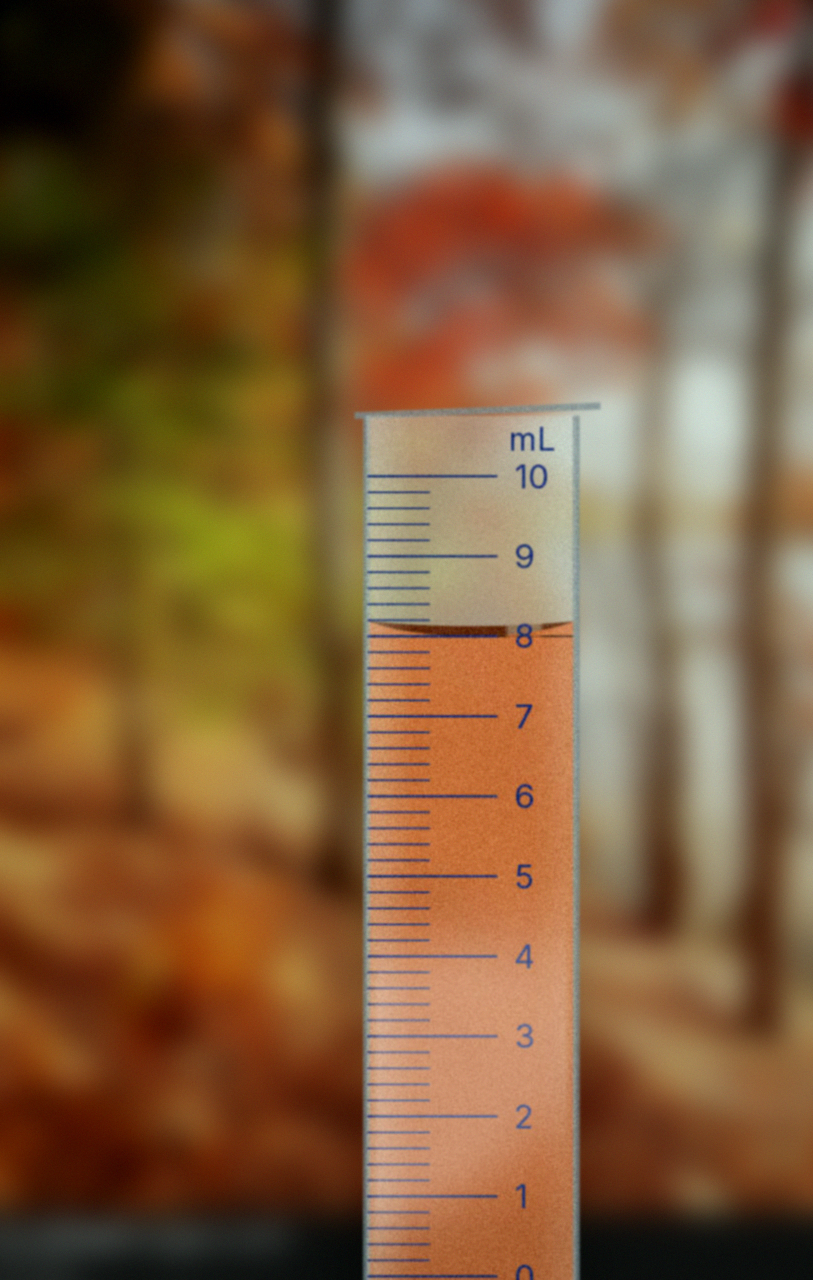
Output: 8 mL
